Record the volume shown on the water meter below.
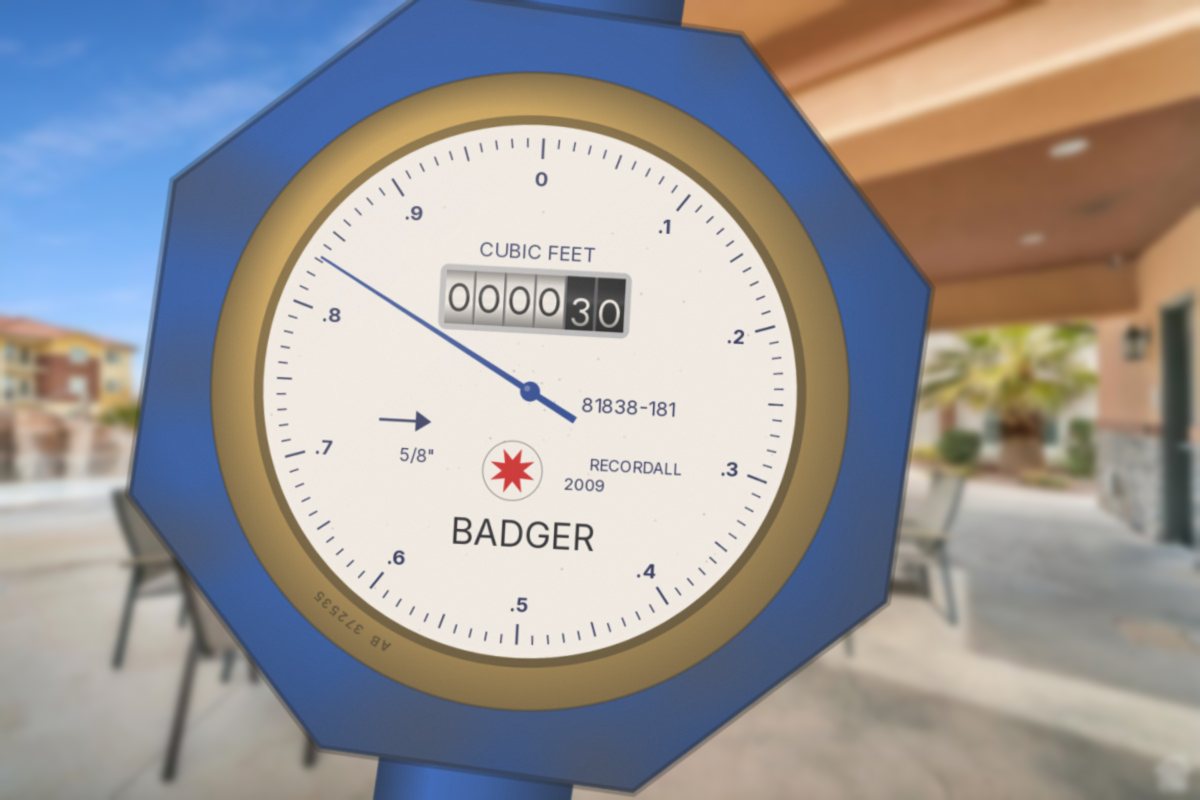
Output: 29.83 ft³
